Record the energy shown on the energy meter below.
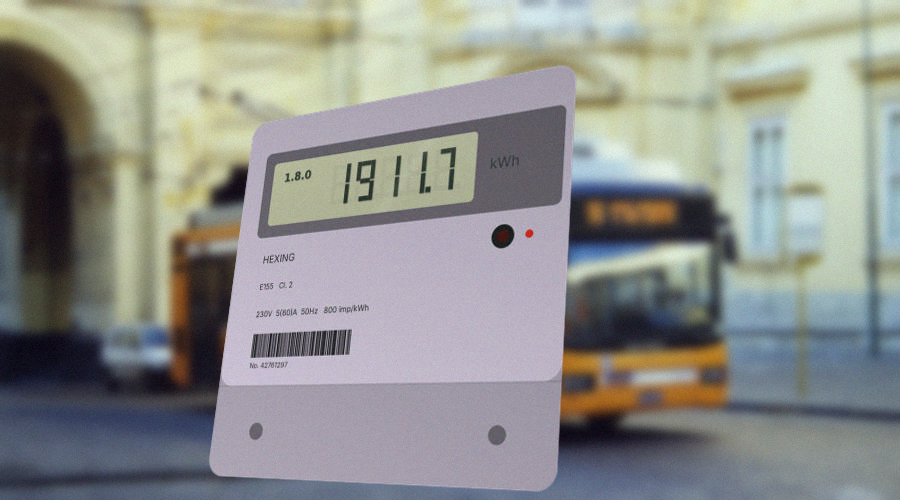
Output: 1911.7 kWh
